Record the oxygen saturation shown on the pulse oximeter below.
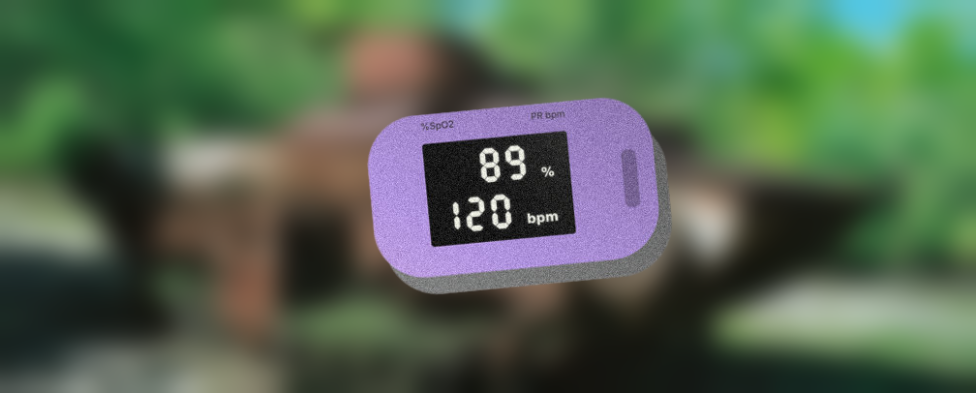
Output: 89 %
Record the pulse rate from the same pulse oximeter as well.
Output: 120 bpm
